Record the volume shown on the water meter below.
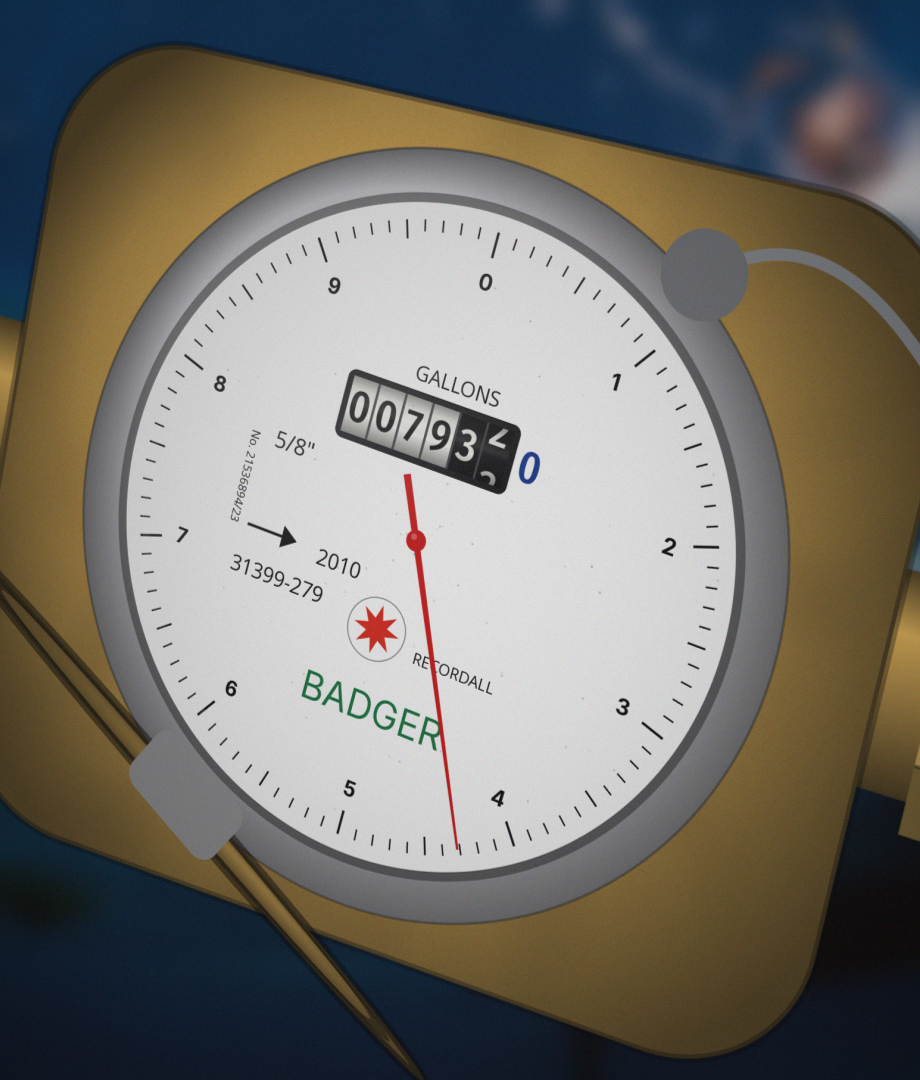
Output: 79324.3 gal
